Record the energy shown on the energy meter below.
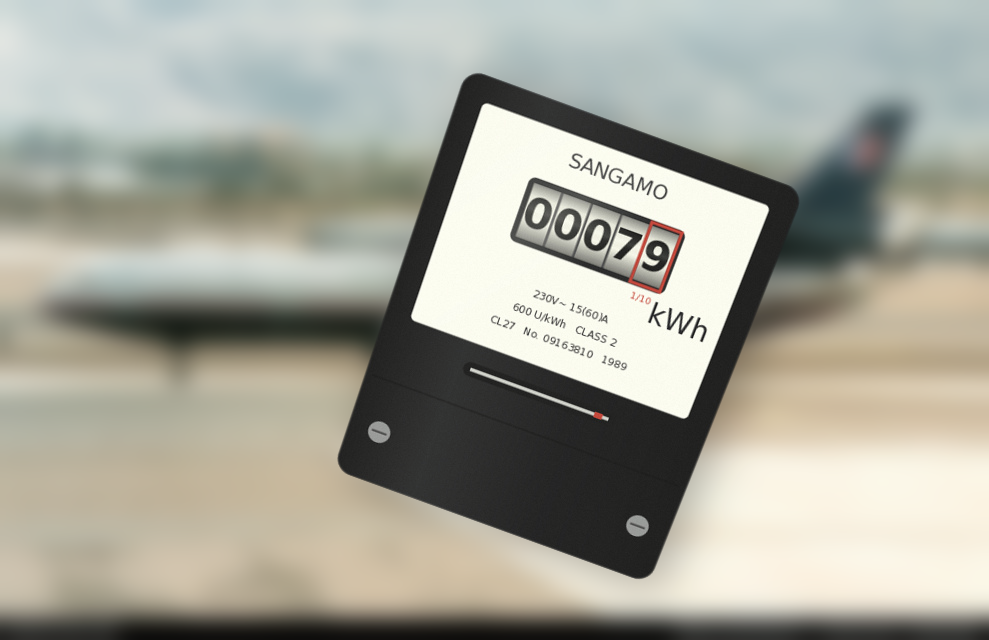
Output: 7.9 kWh
